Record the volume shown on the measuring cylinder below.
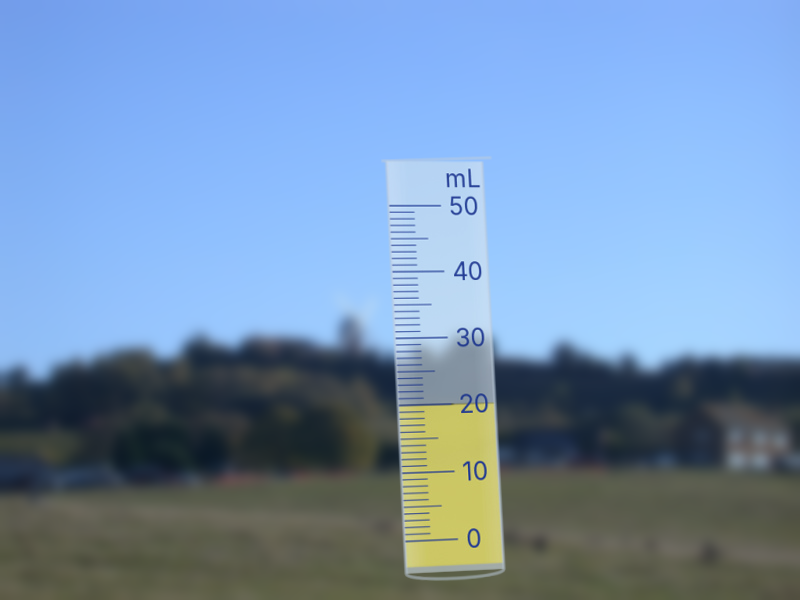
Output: 20 mL
